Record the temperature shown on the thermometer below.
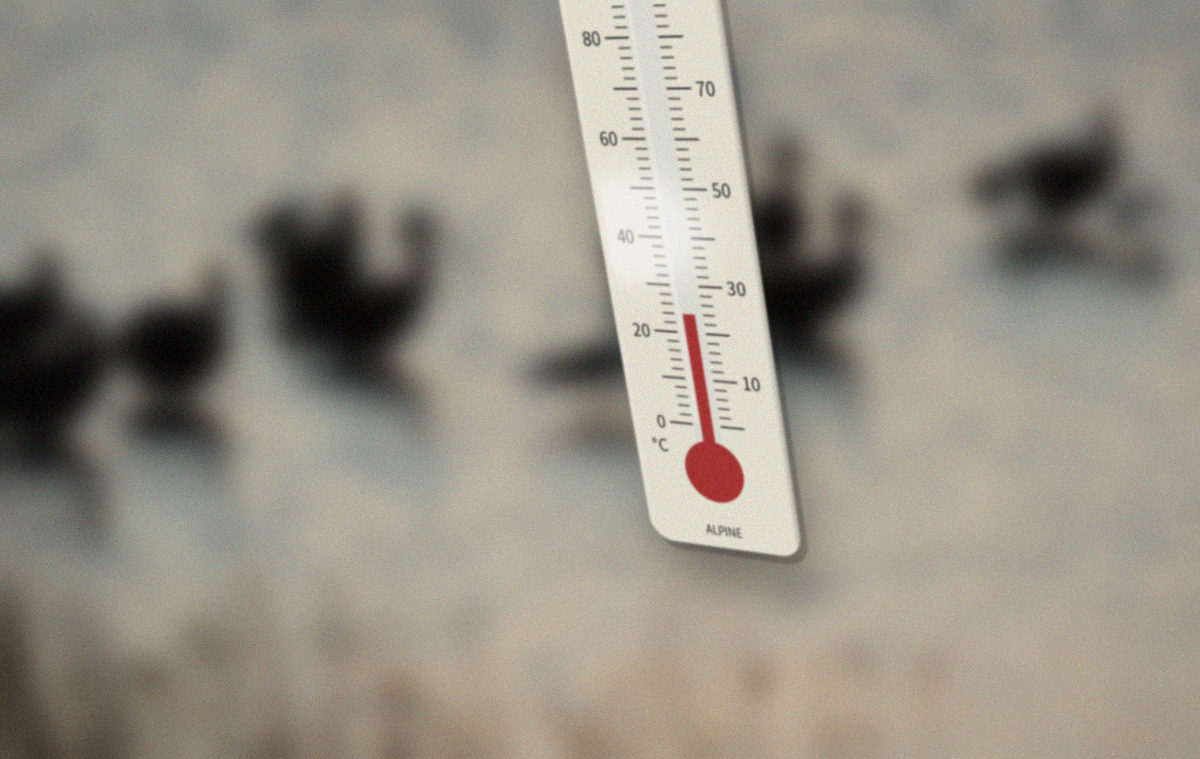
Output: 24 °C
